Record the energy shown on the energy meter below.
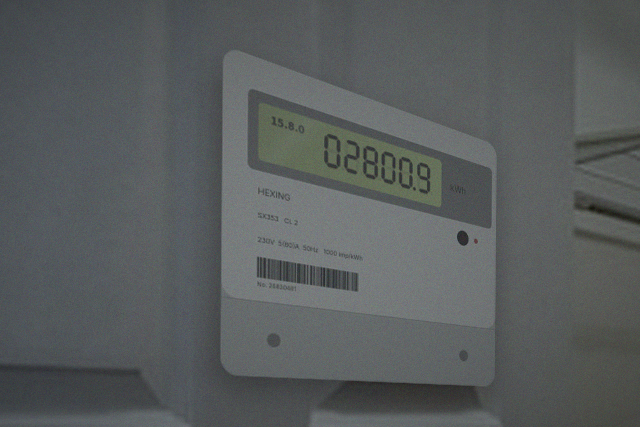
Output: 2800.9 kWh
